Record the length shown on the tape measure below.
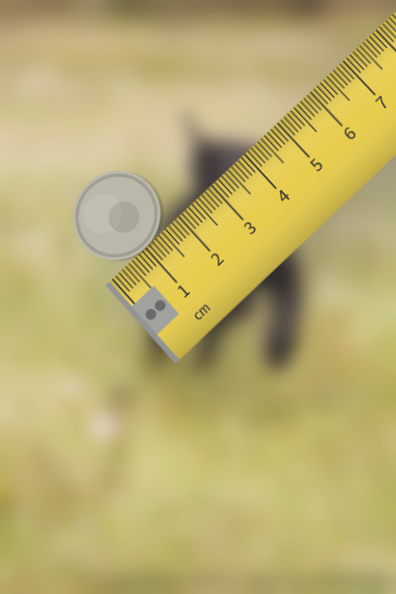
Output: 2 cm
